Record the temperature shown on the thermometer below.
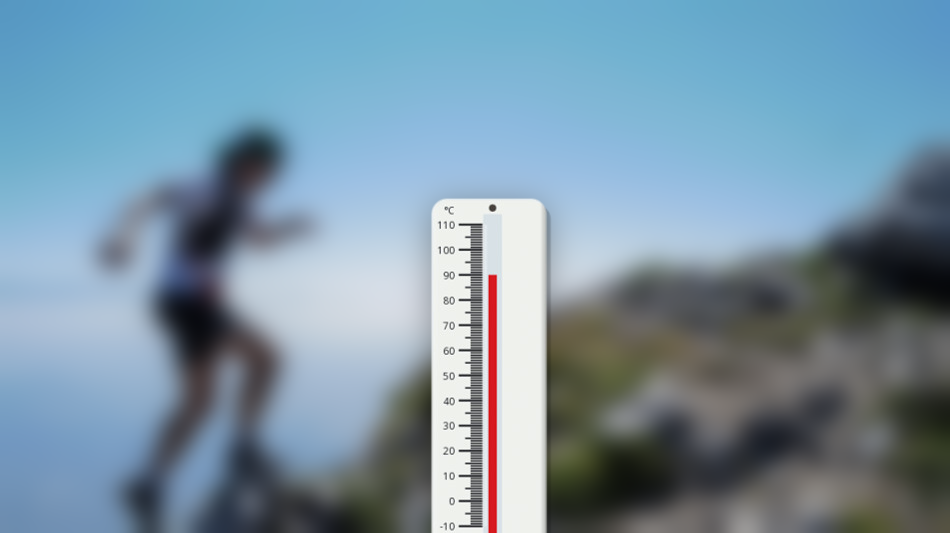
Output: 90 °C
